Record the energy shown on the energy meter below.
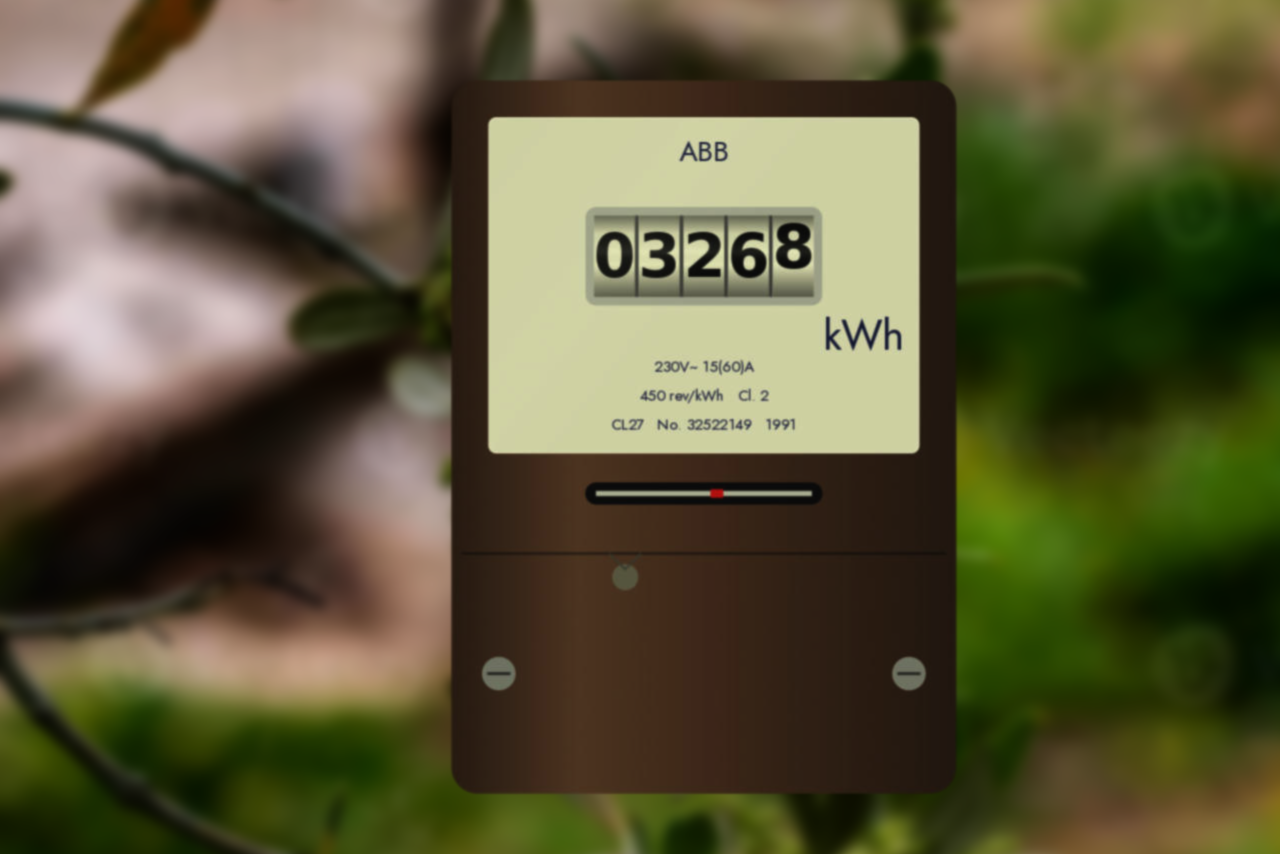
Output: 3268 kWh
